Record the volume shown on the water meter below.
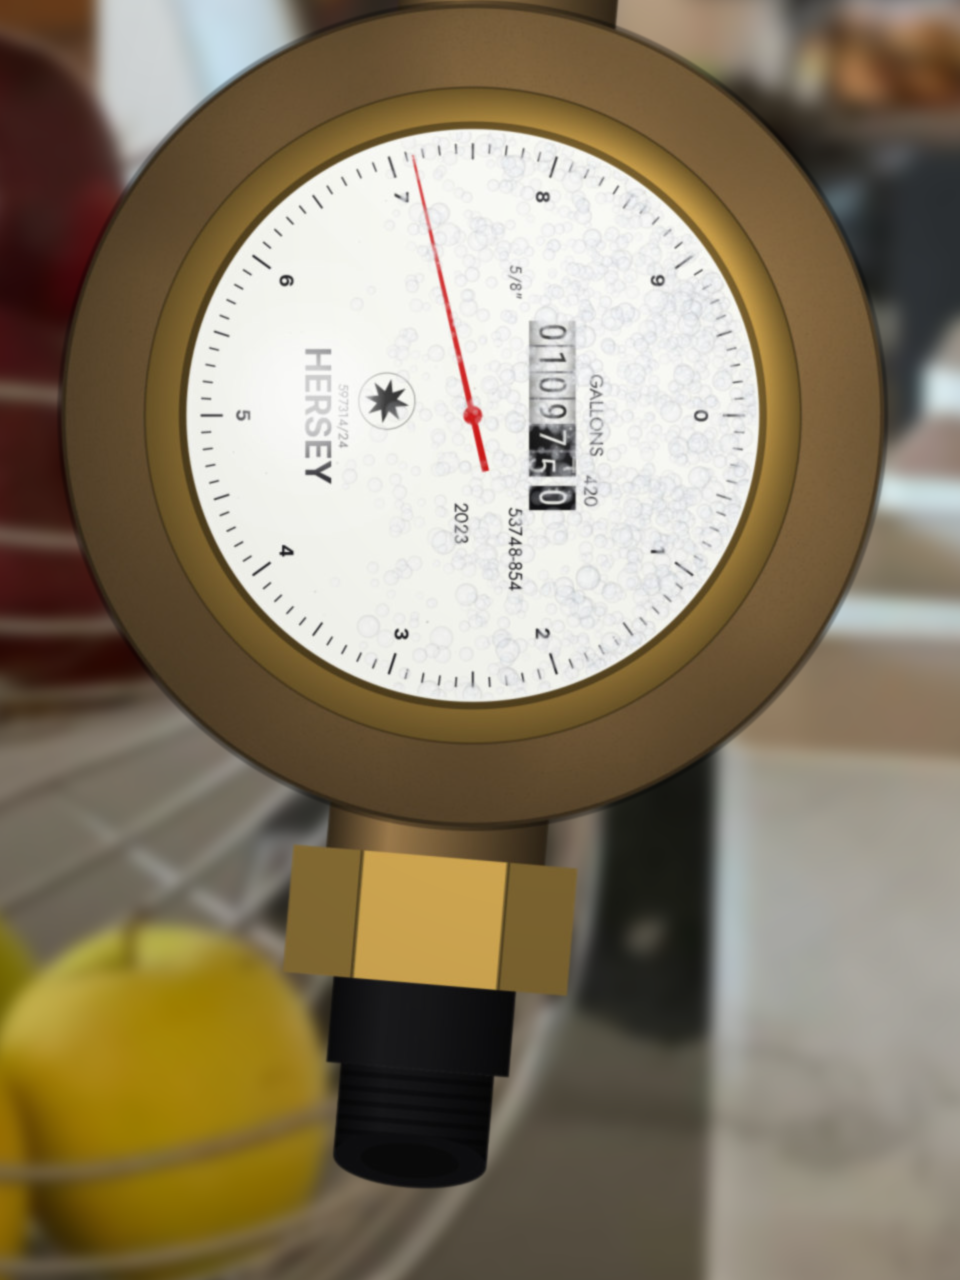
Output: 109747.1 gal
